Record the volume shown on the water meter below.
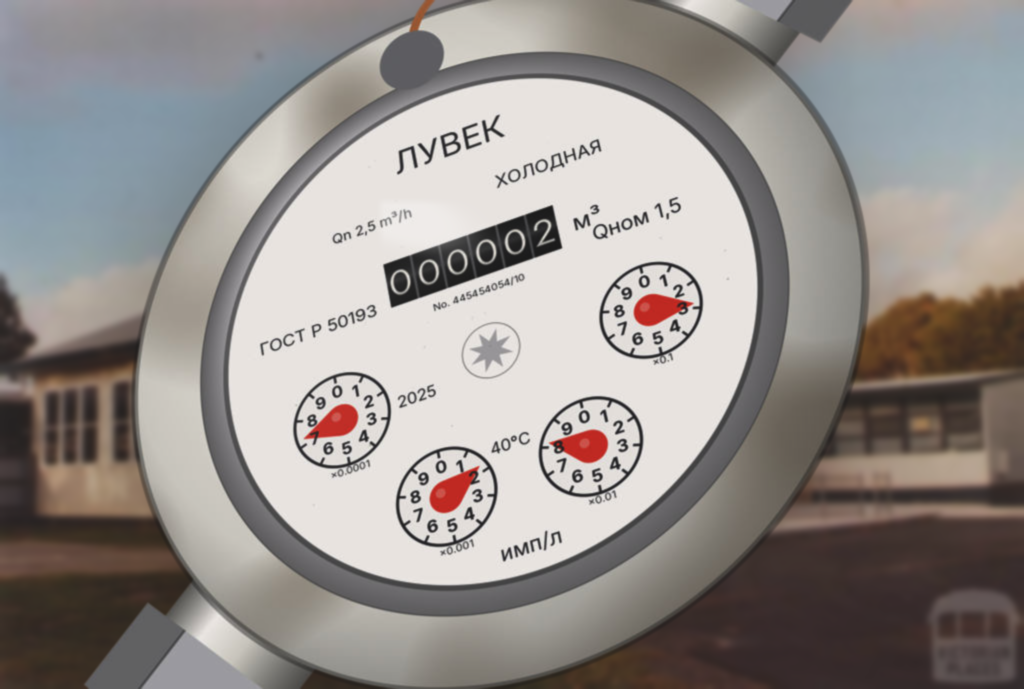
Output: 2.2817 m³
